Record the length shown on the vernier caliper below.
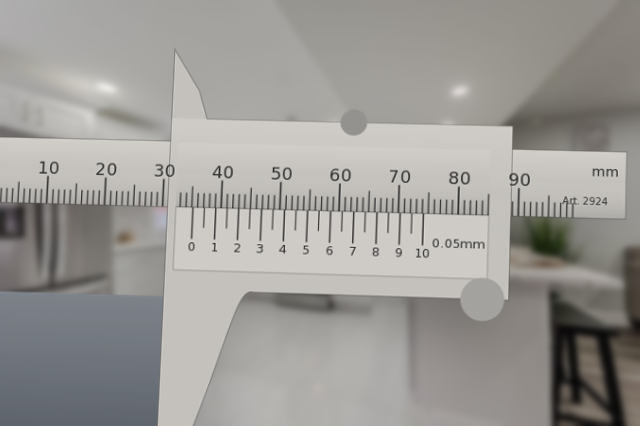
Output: 35.2 mm
